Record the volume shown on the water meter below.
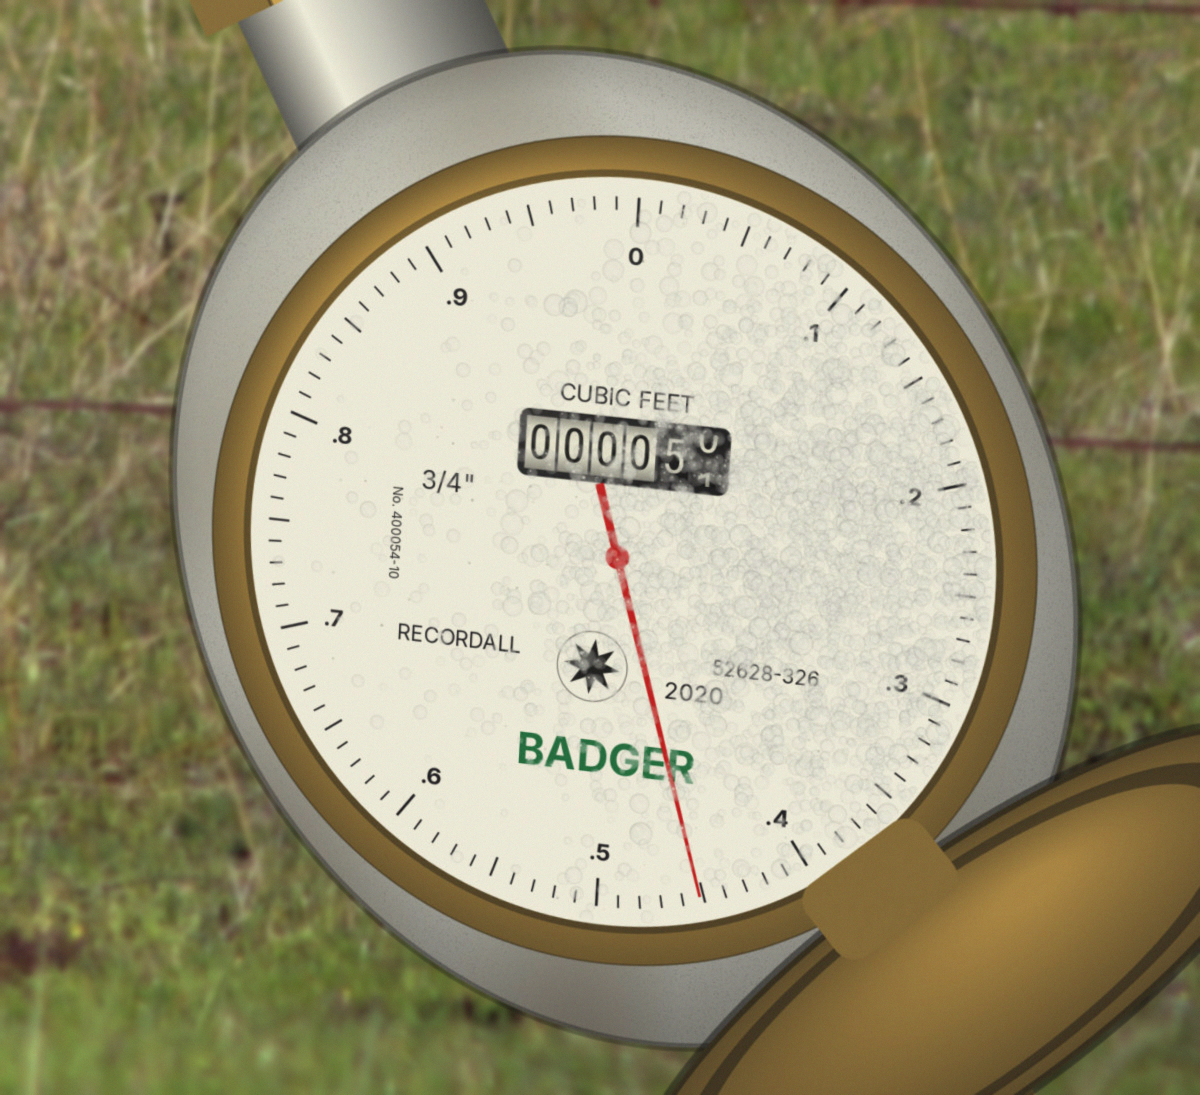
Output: 50.45 ft³
